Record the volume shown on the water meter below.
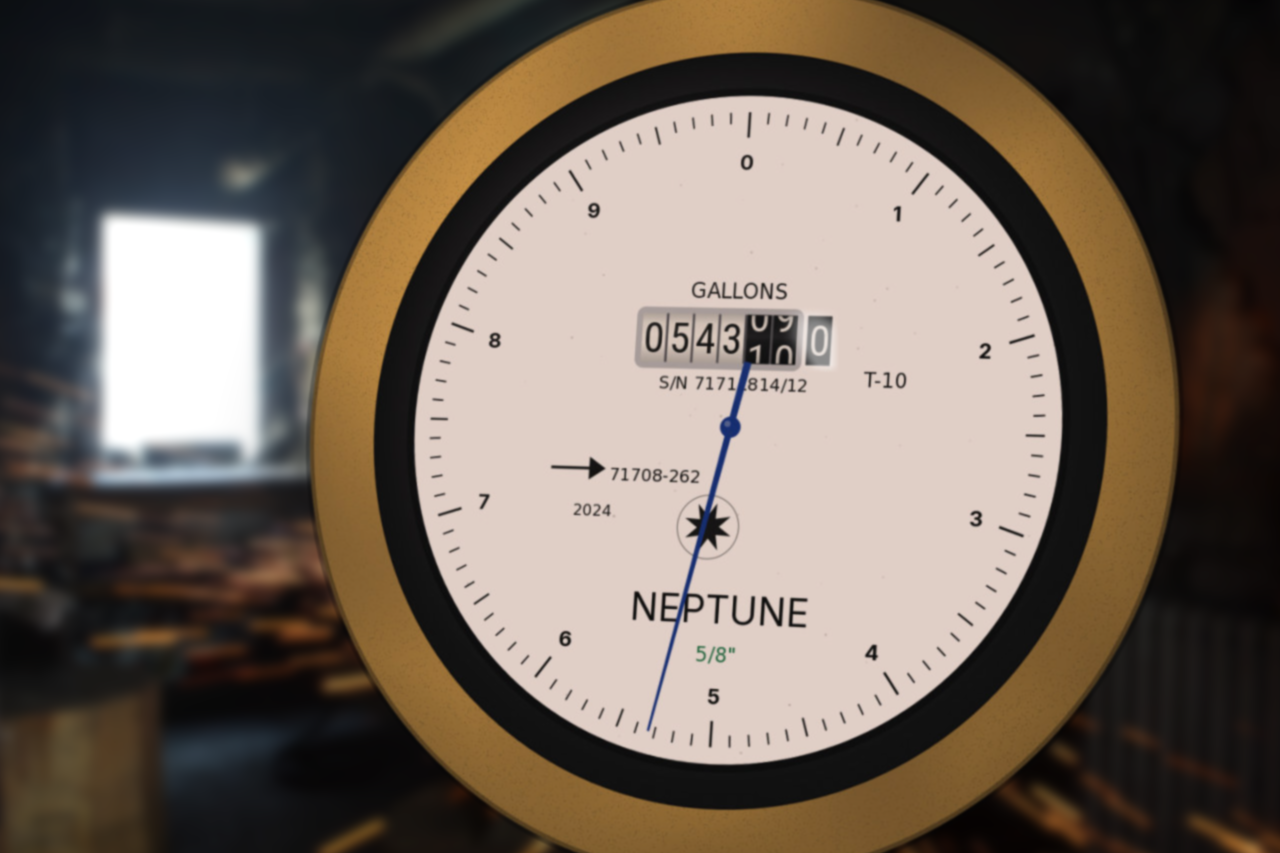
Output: 543095.3 gal
